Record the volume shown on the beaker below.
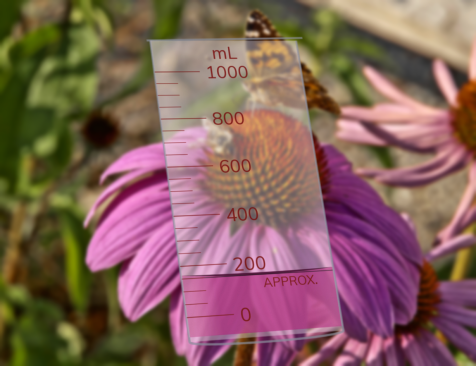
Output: 150 mL
